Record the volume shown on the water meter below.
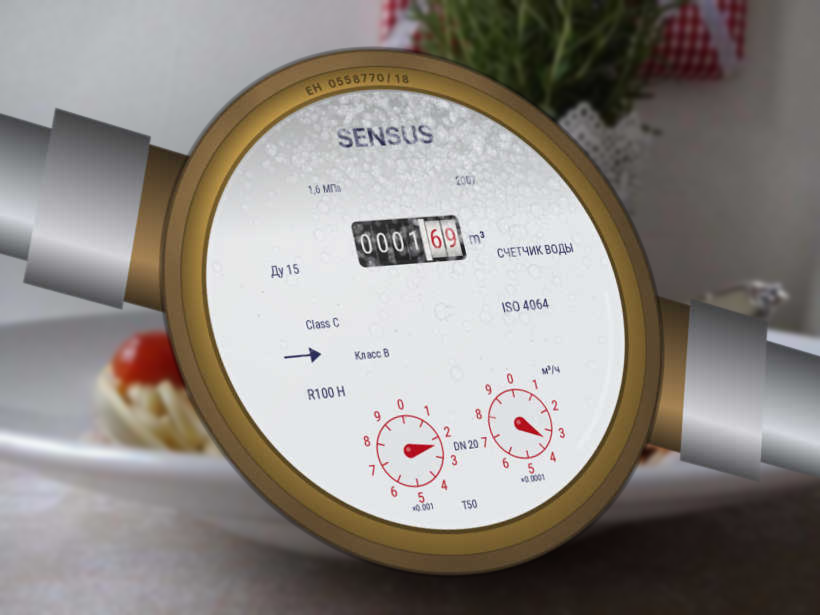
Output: 1.6923 m³
